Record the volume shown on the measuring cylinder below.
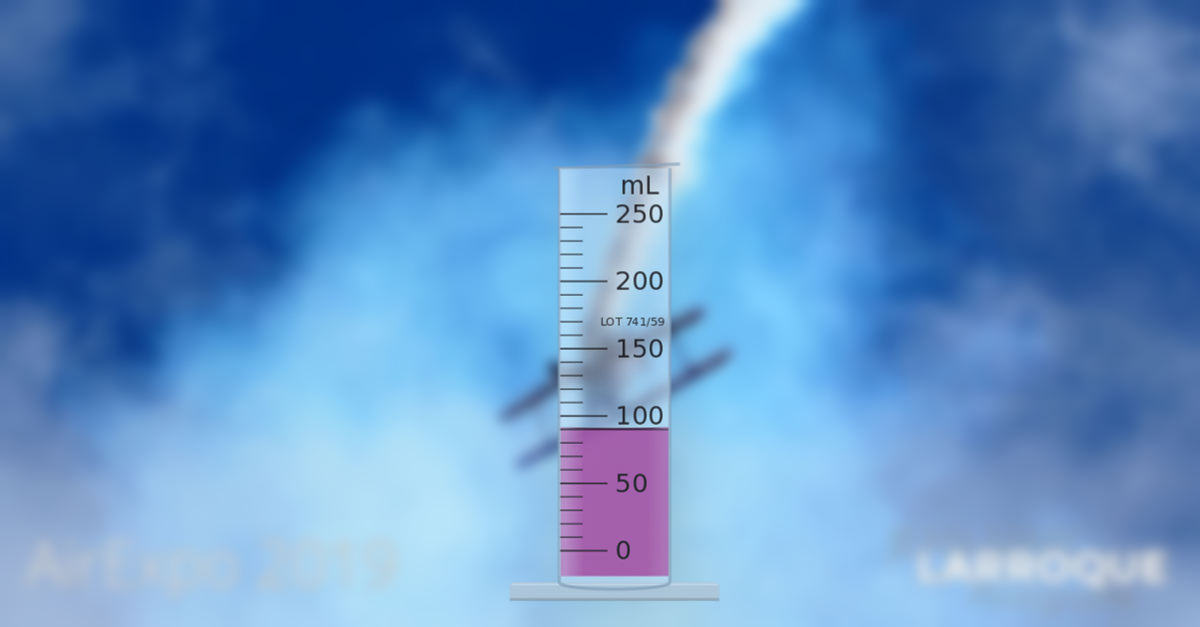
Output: 90 mL
